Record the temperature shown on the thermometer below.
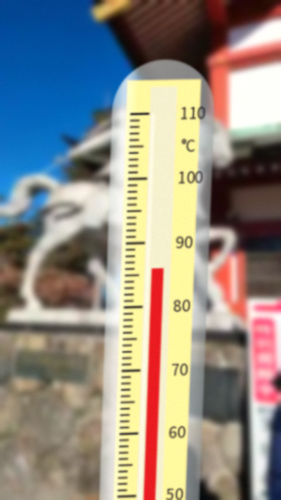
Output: 86 °C
